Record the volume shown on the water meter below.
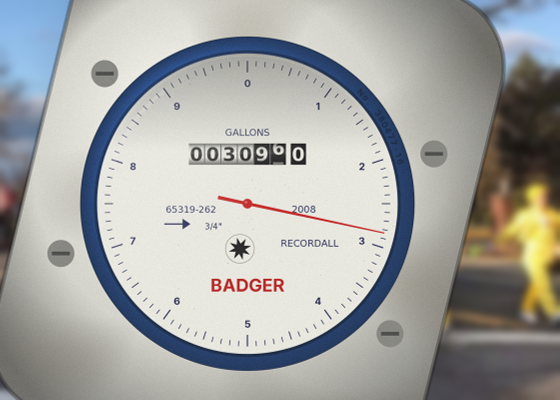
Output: 30962.8 gal
